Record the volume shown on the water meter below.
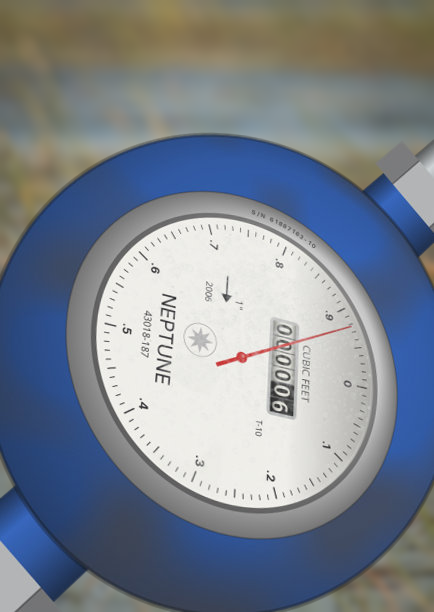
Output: 5.92 ft³
